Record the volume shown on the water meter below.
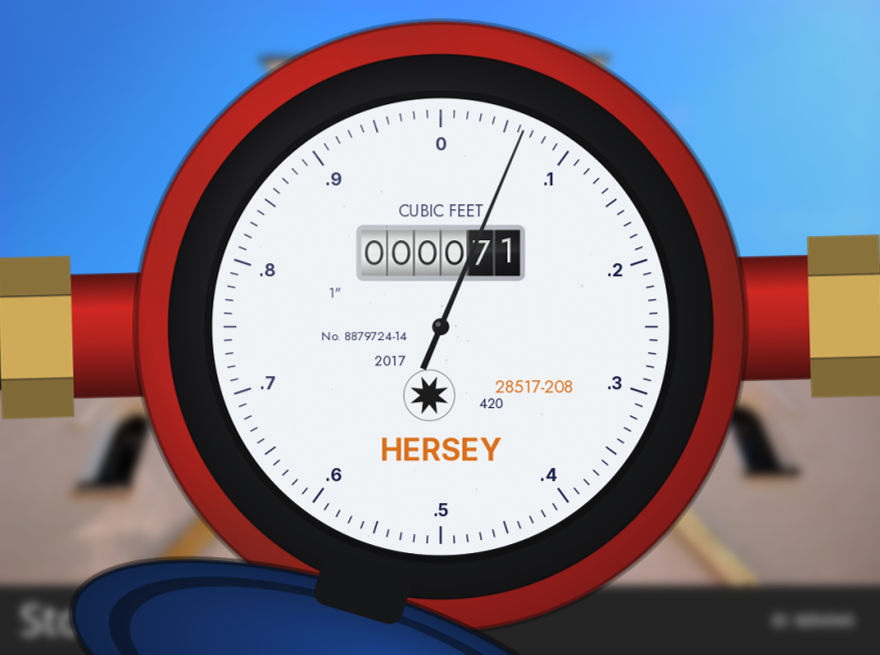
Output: 71.06 ft³
